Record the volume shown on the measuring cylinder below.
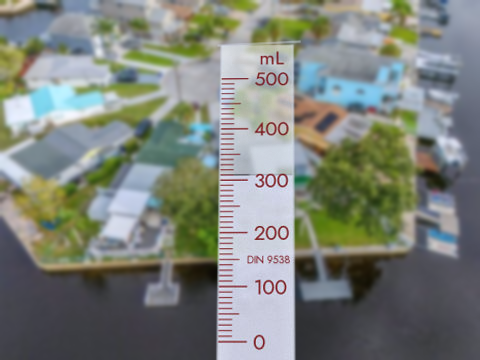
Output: 310 mL
